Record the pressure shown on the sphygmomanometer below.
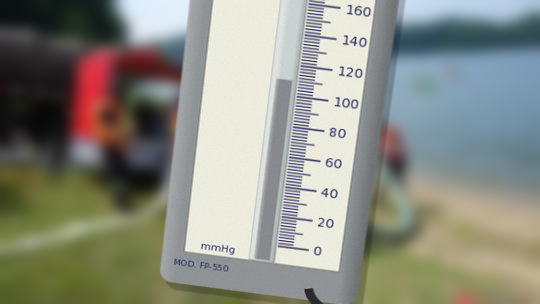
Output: 110 mmHg
